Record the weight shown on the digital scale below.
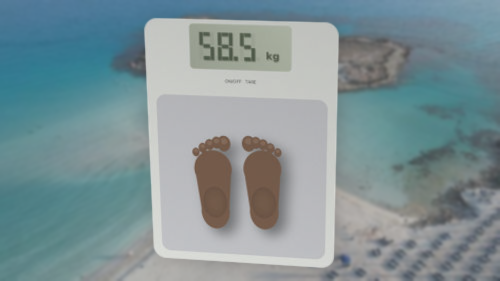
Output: 58.5 kg
